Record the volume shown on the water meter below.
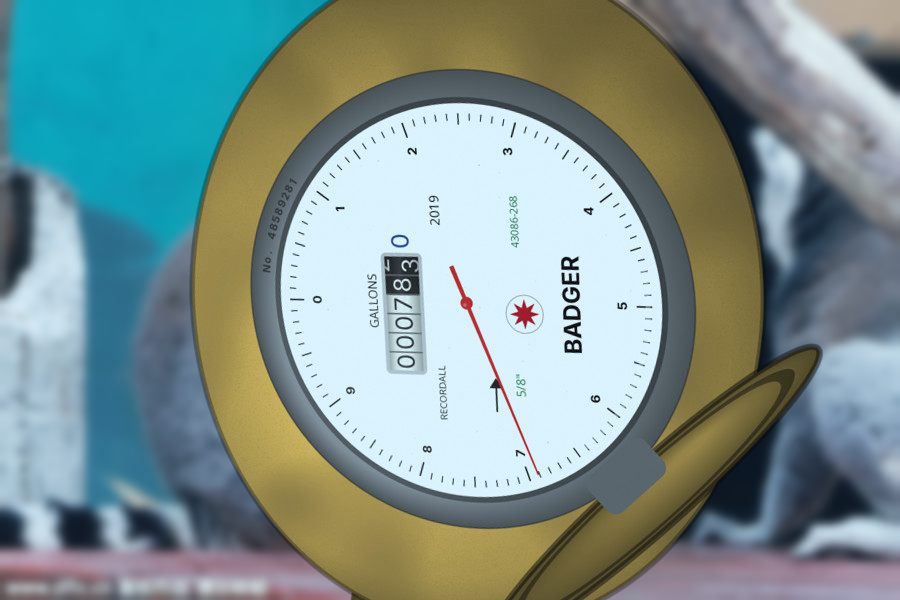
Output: 7826.9 gal
